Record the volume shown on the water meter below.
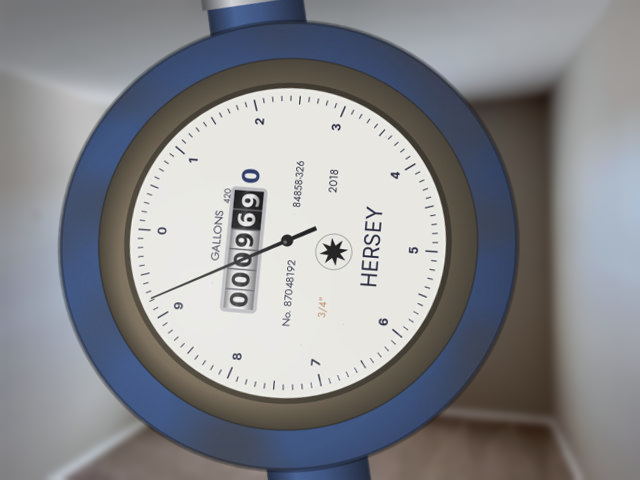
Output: 9689.2 gal
